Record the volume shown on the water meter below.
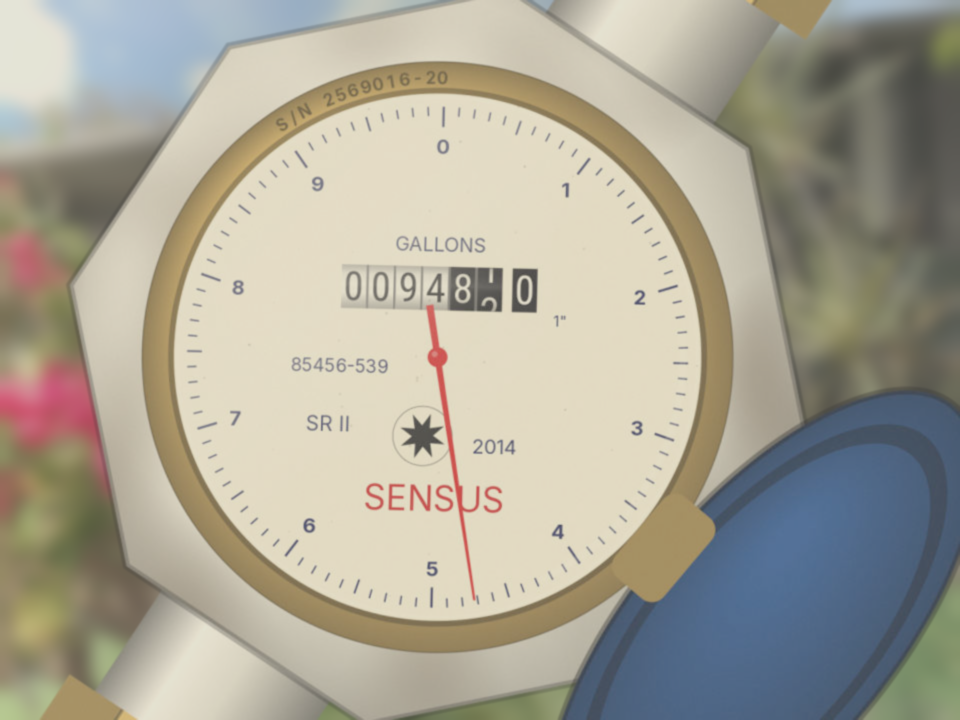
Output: 94814.7 gal
